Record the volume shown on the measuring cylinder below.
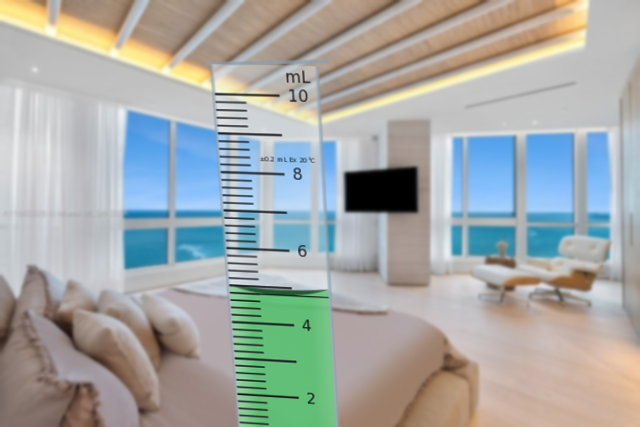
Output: 4.8 mL
